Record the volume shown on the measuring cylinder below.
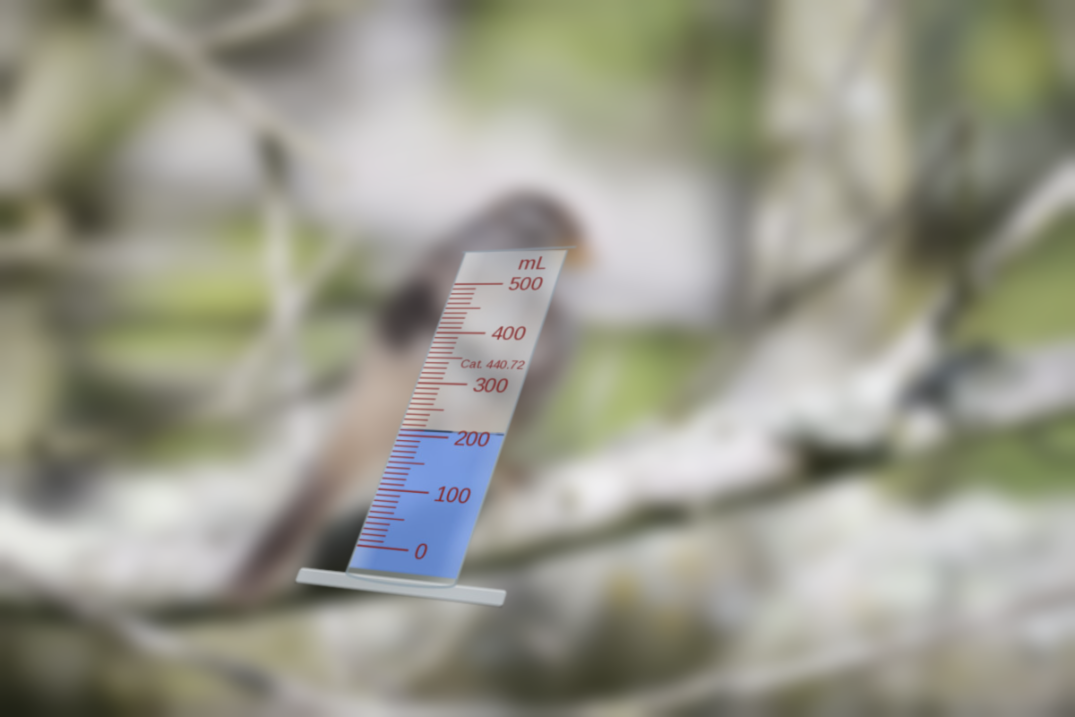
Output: 210 mL
